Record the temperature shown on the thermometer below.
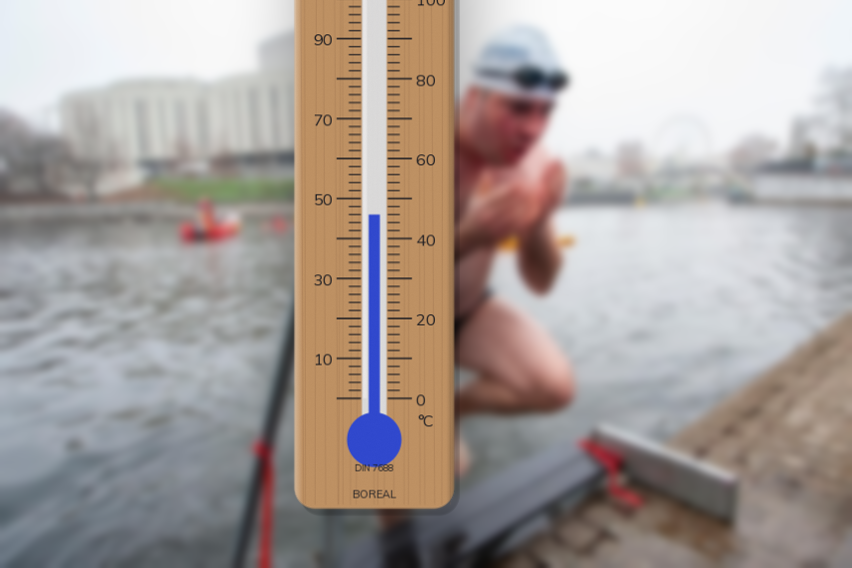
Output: 46 °C
